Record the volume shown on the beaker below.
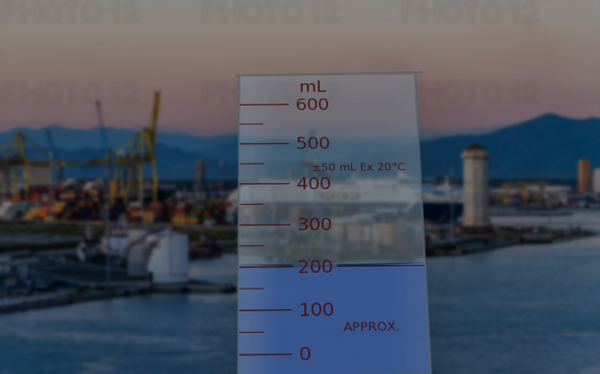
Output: 200 mL
